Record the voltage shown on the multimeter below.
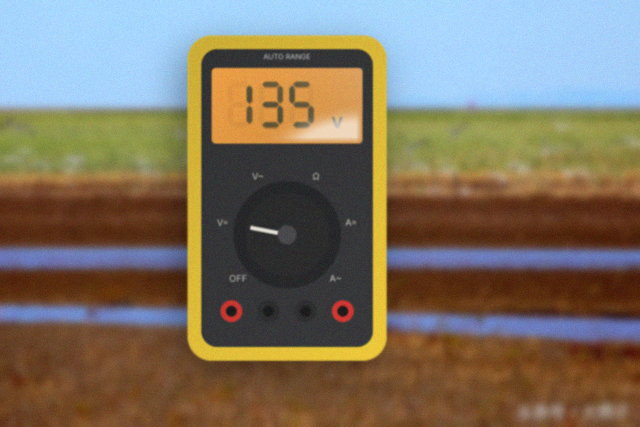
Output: 135 V
